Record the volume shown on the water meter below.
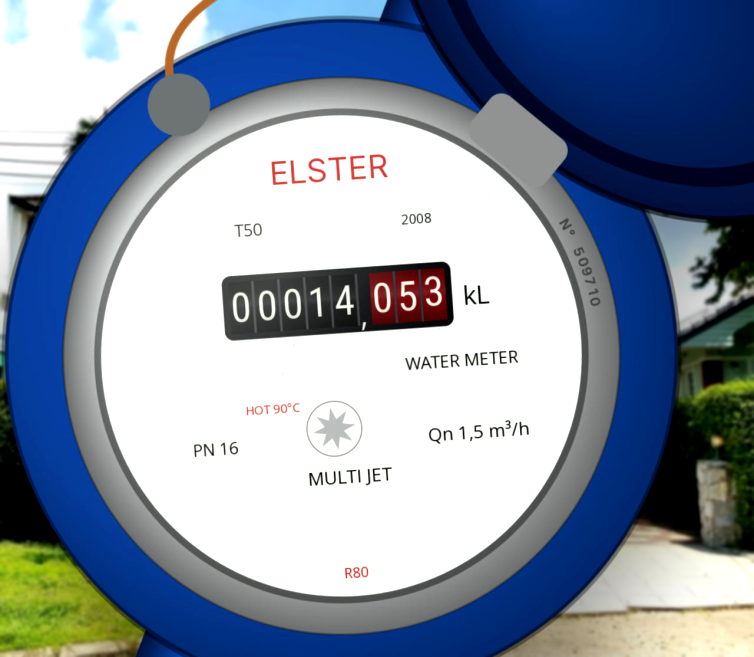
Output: 14.053 kL
